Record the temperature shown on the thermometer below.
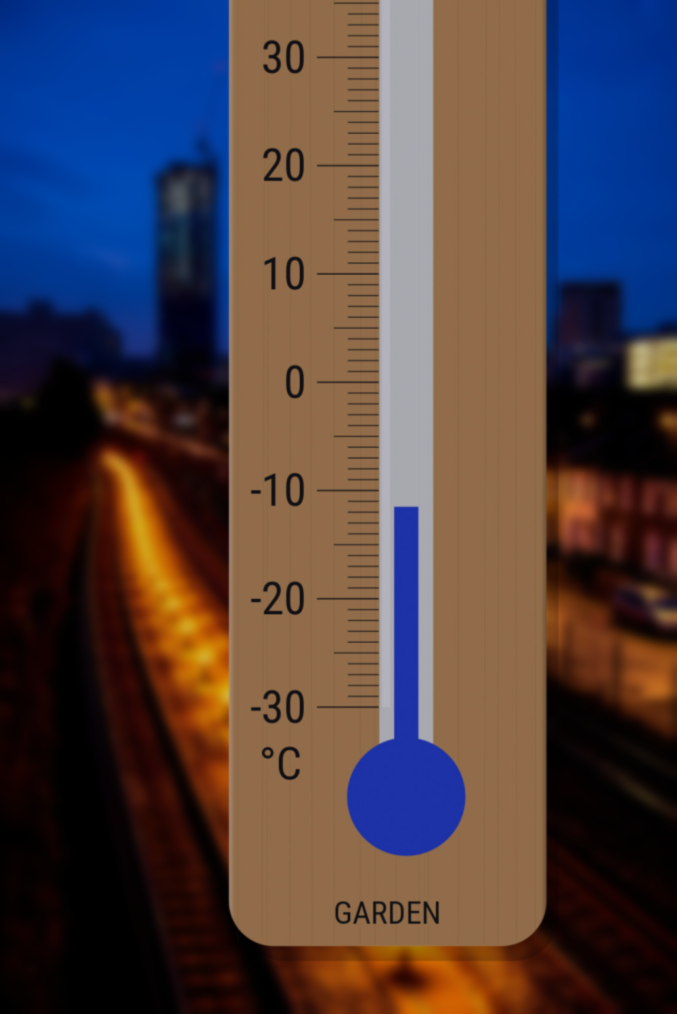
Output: -11.5 °C
